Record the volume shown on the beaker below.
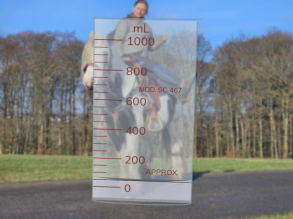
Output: 50 mL
